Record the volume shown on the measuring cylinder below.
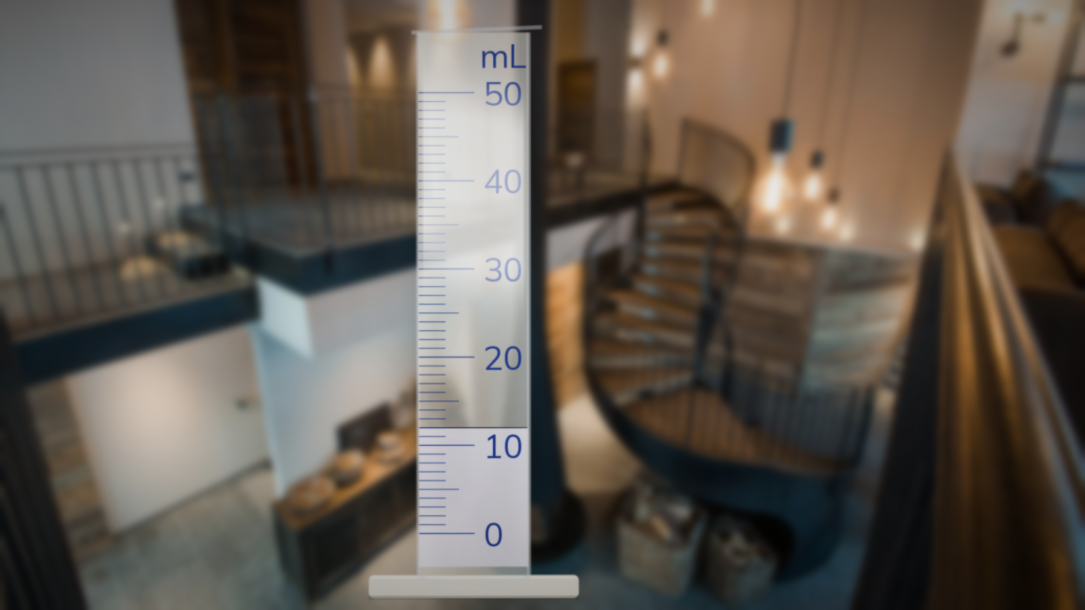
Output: 12 mL
